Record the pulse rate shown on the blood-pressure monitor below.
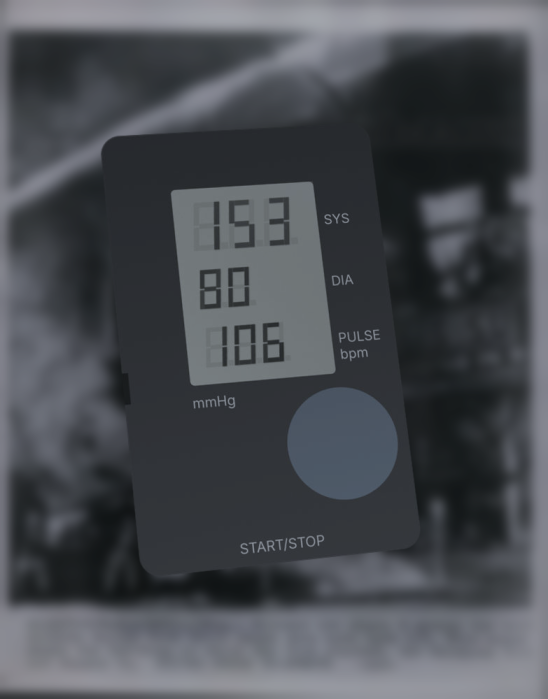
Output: 106 bpm
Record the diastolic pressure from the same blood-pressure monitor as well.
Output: 80 mmHg
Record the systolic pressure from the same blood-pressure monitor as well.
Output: 153 mmHg
